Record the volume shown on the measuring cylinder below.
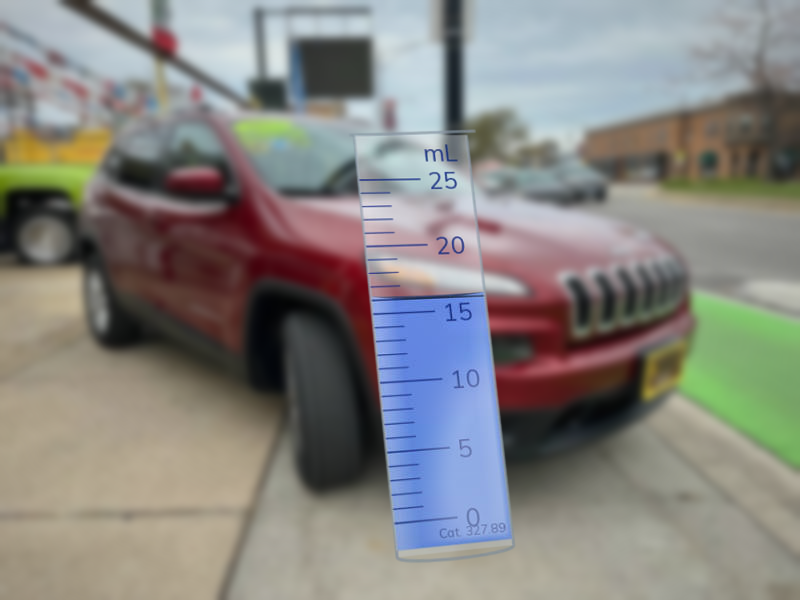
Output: 16 mL
